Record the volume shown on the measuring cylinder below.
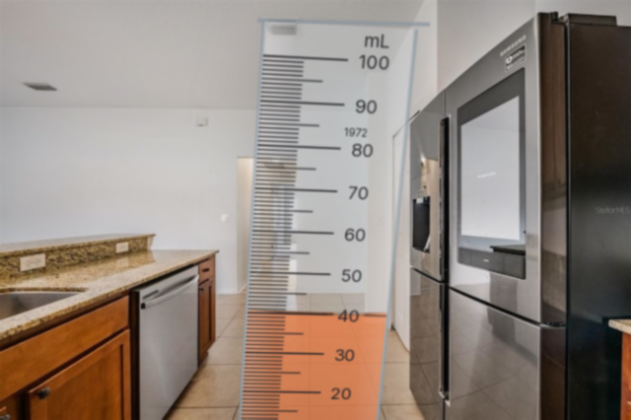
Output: 40 mL
